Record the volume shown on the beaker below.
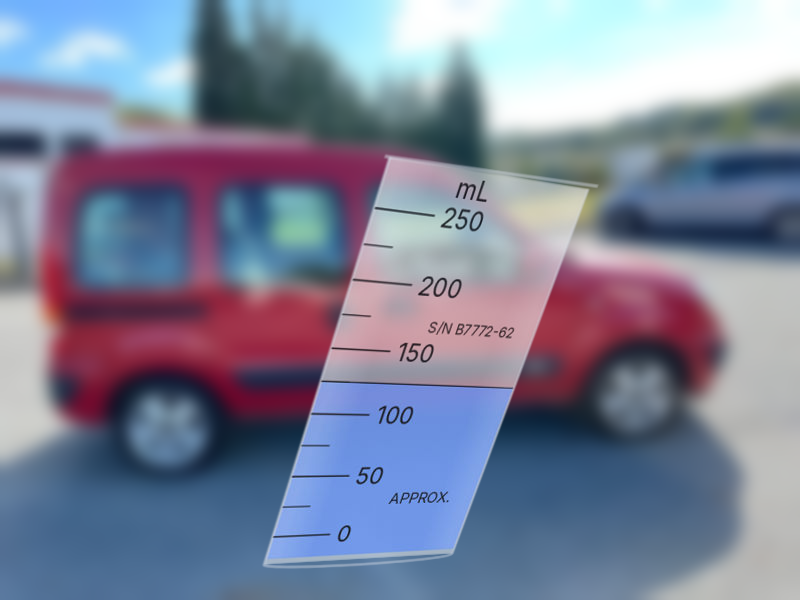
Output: 125 mL
